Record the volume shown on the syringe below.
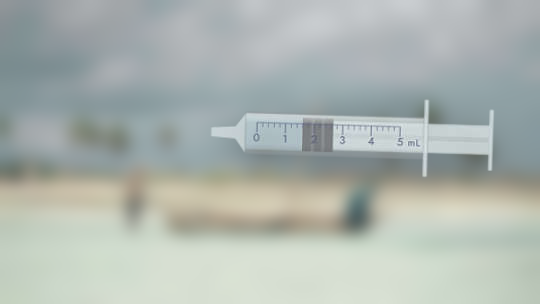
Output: 1.6 mL
